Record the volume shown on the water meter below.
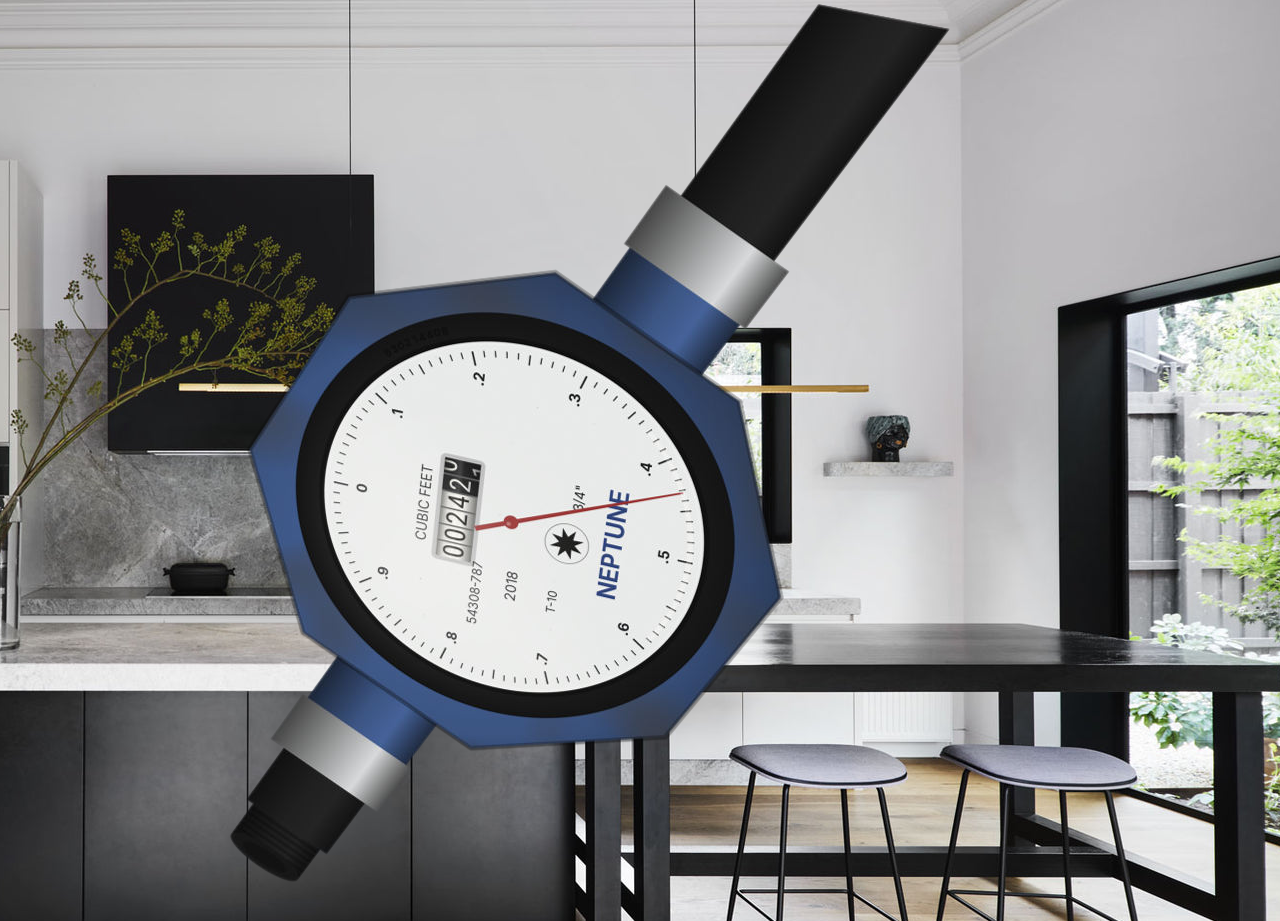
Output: 2420.43 ft³
